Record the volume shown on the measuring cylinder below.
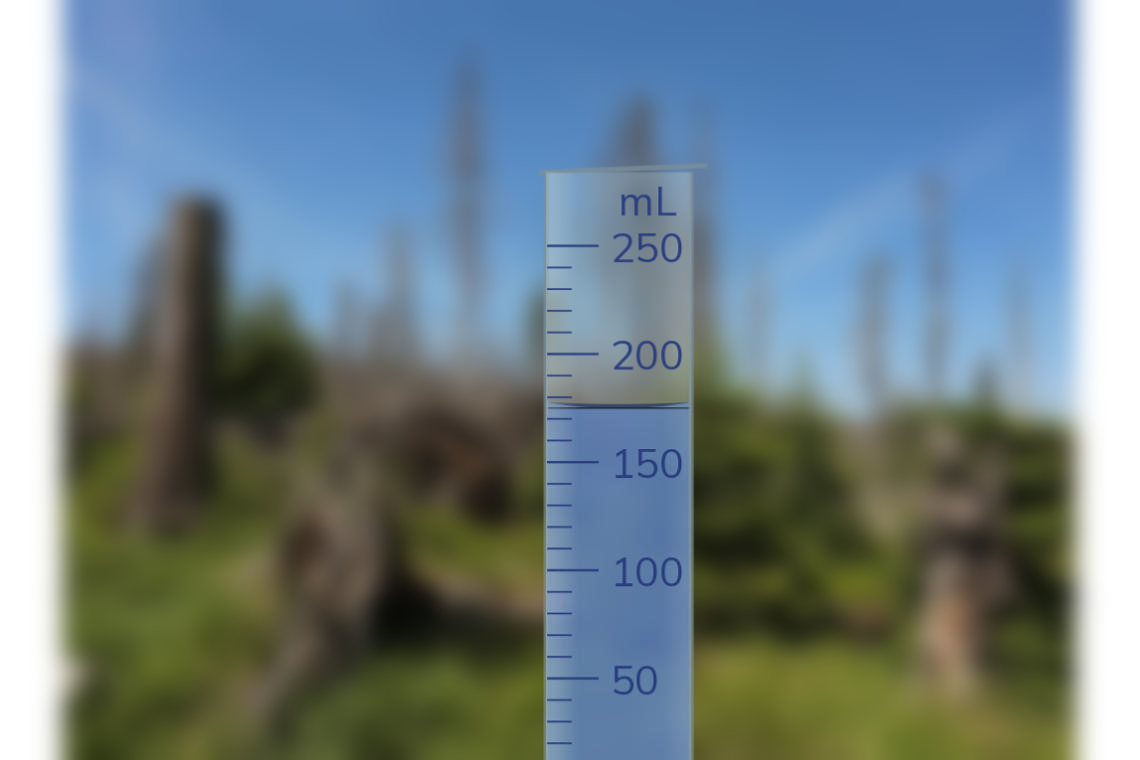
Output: 175 mL
